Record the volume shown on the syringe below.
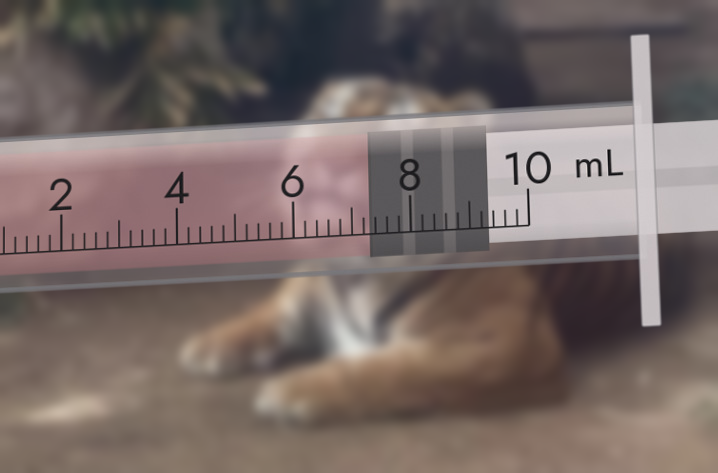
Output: 7.3 mL
